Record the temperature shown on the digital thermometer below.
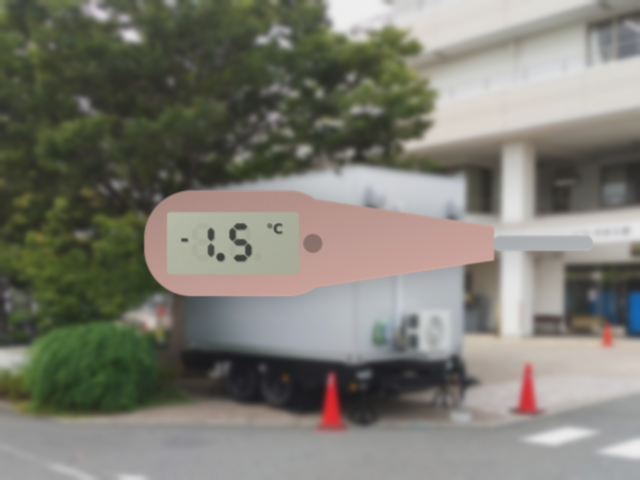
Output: -1.5 °C
